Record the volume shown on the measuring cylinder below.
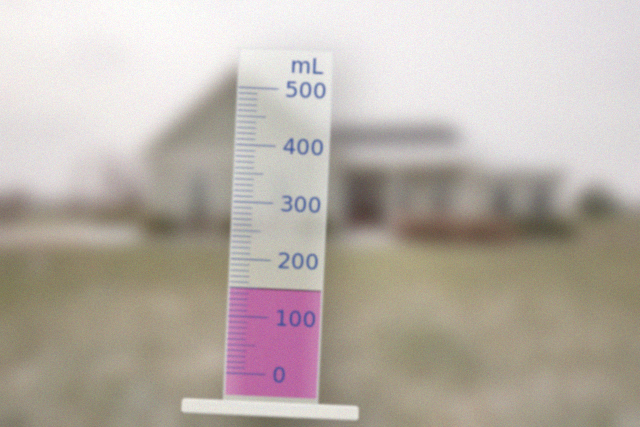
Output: 150 mL
